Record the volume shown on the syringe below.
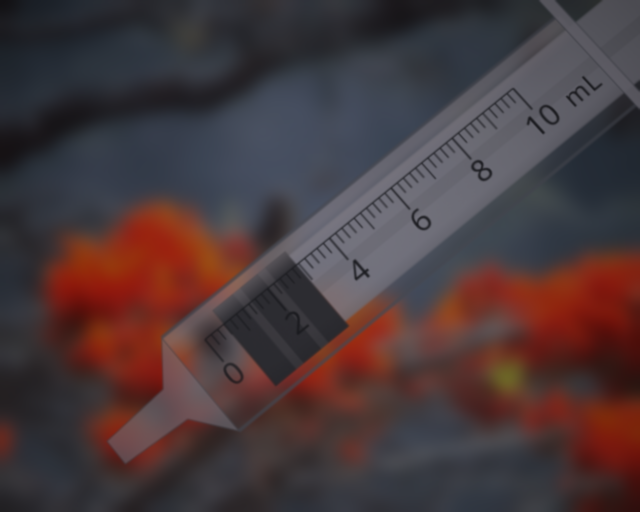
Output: 0.6 mL
